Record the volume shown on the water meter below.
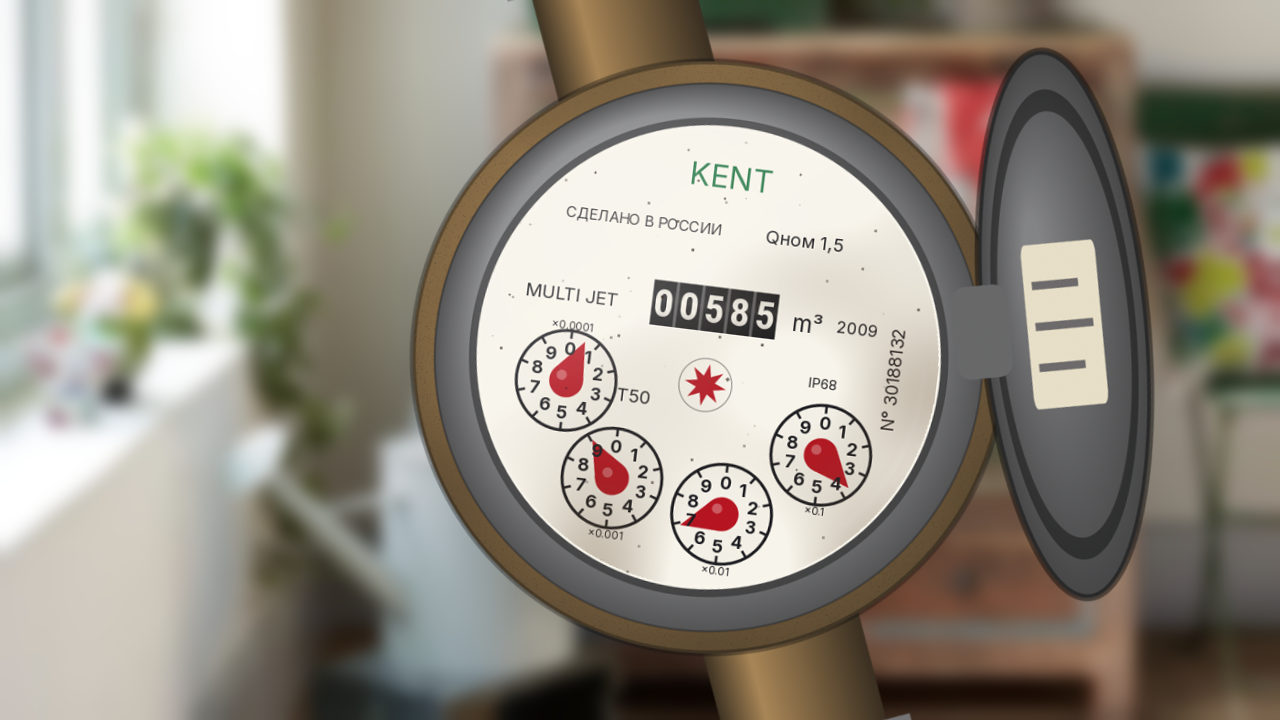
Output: 585.3690 m³
